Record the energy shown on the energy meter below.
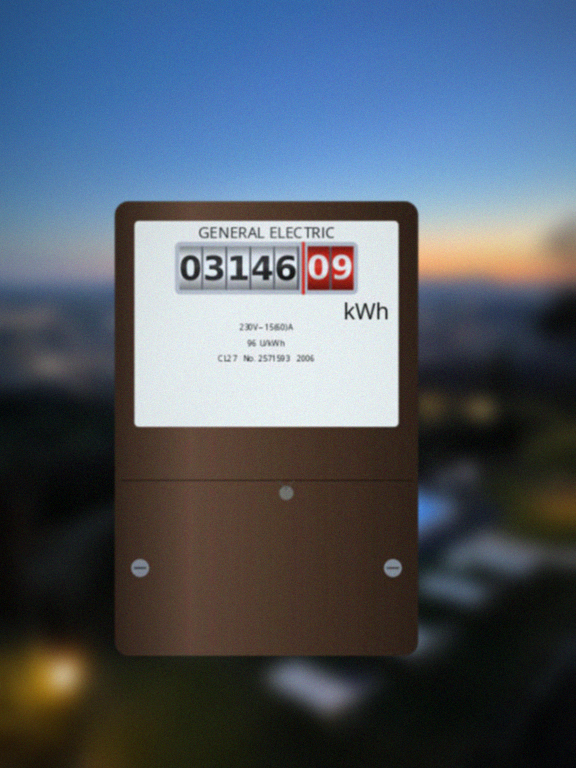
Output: 3146.09 kWh
